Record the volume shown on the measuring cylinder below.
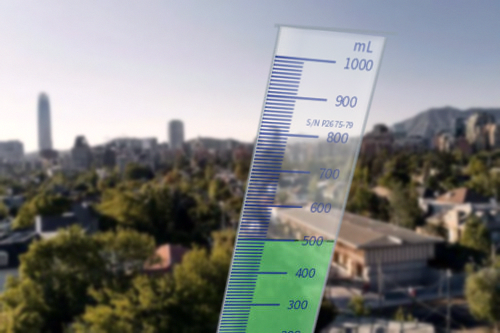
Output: 500 mL
